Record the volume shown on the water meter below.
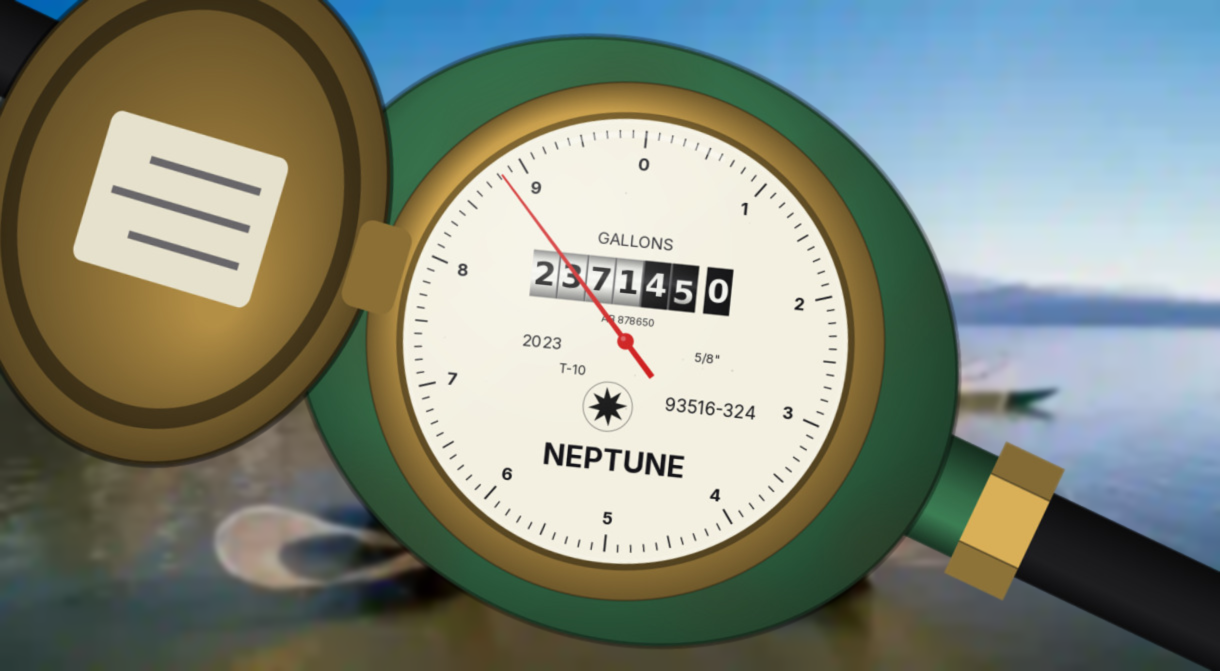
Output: 2371448.8 gal
